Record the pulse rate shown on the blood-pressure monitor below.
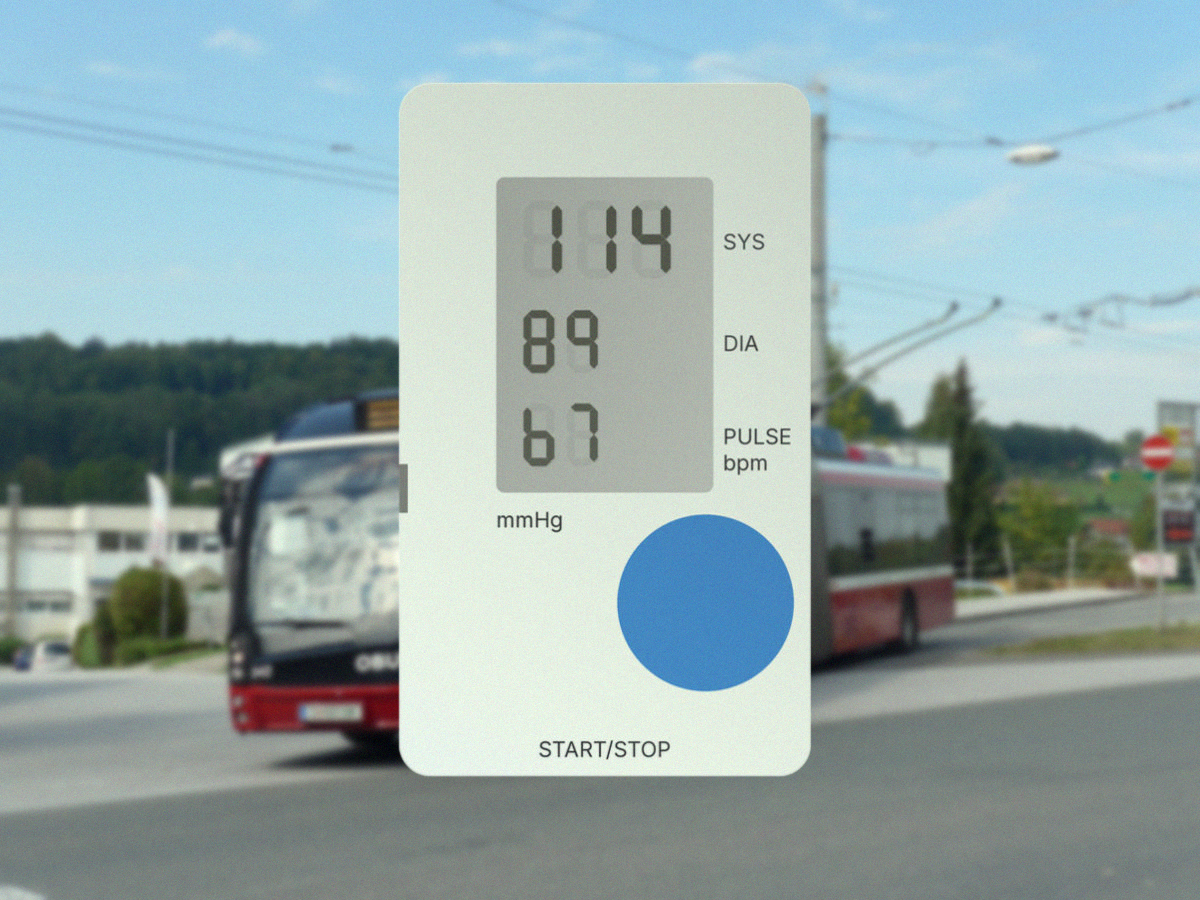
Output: 67 bpm
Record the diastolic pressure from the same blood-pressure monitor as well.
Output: 89 mmHg
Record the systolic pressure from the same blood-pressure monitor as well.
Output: 114 mmHg
